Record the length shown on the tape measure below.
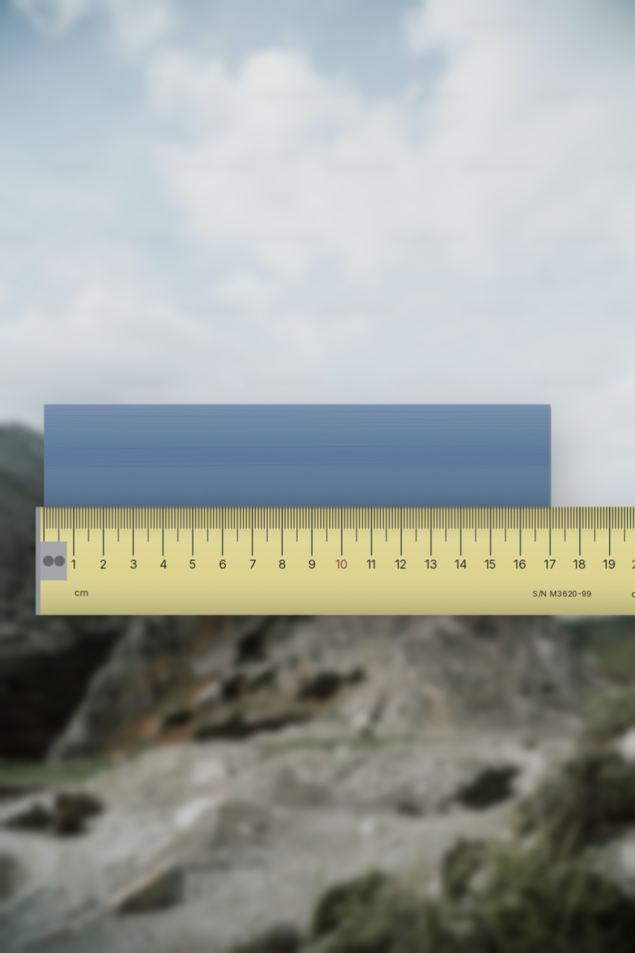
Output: 17 cm
